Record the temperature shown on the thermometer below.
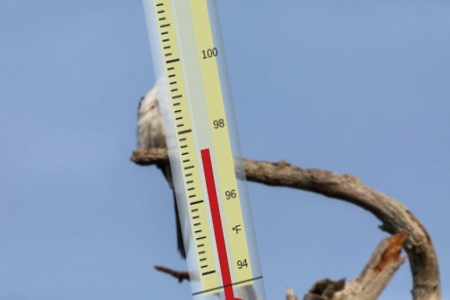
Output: 97.4 °F
